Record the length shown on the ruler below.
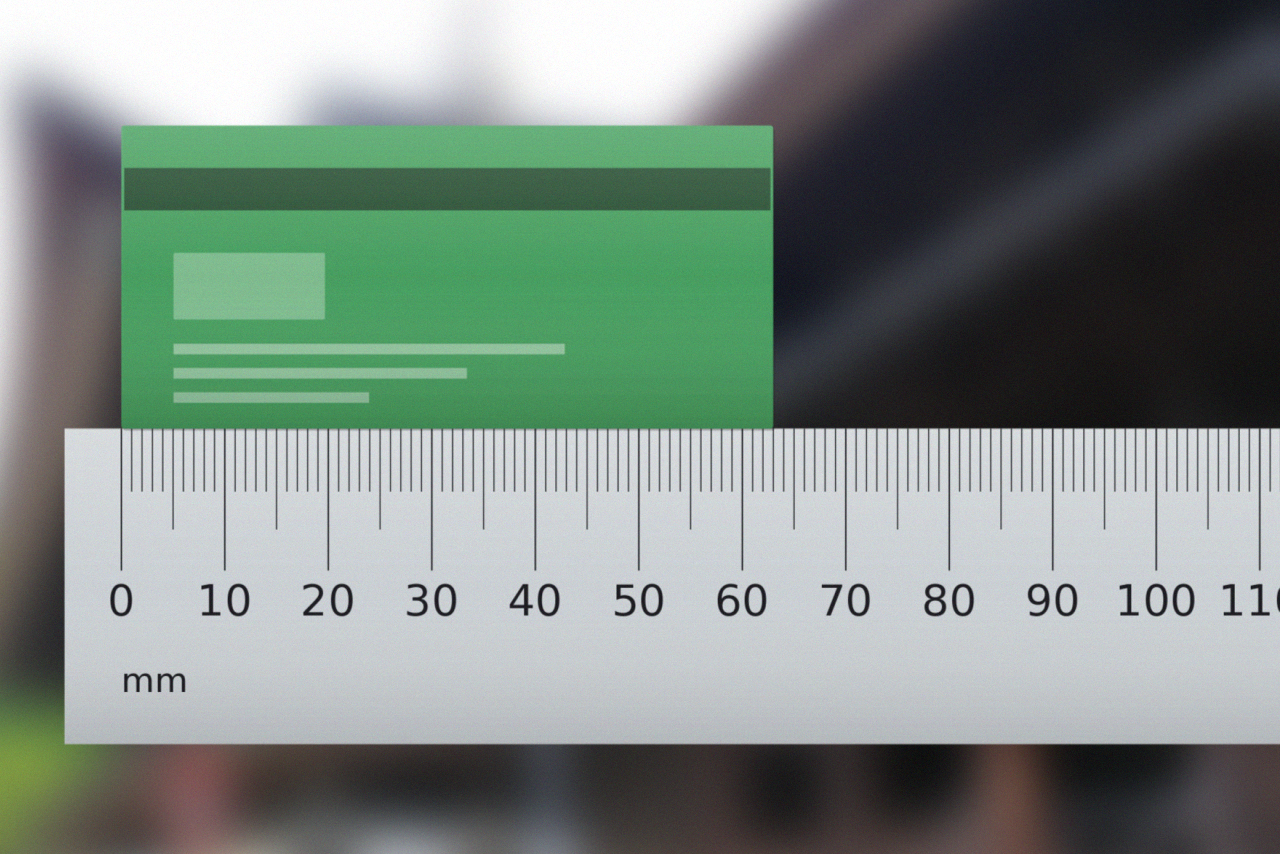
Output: 63 mm
